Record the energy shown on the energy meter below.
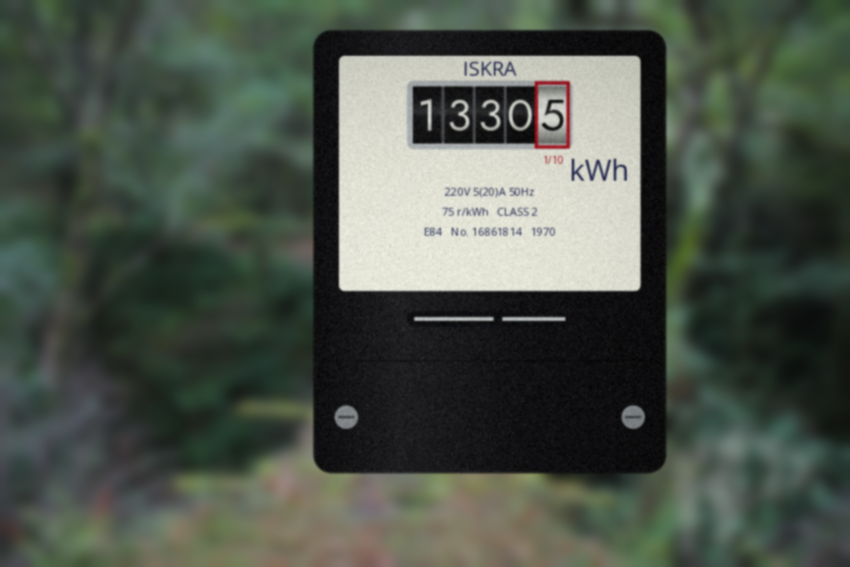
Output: 1330.5 kWh
